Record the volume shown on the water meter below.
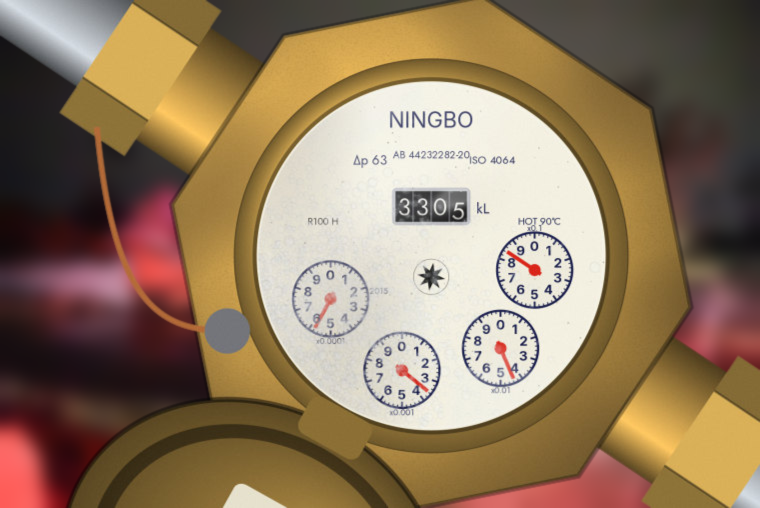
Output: 3304.8435 kL
